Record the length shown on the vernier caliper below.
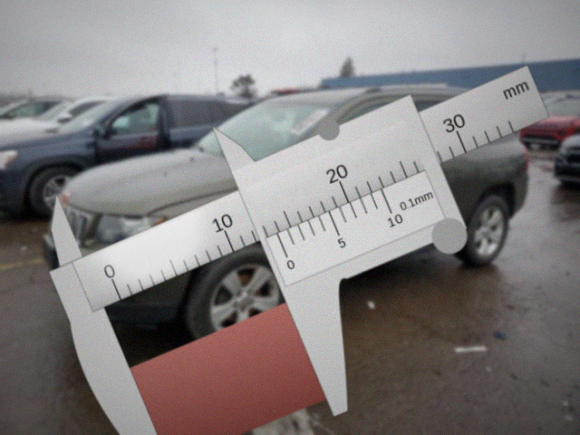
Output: 13.8 mm
